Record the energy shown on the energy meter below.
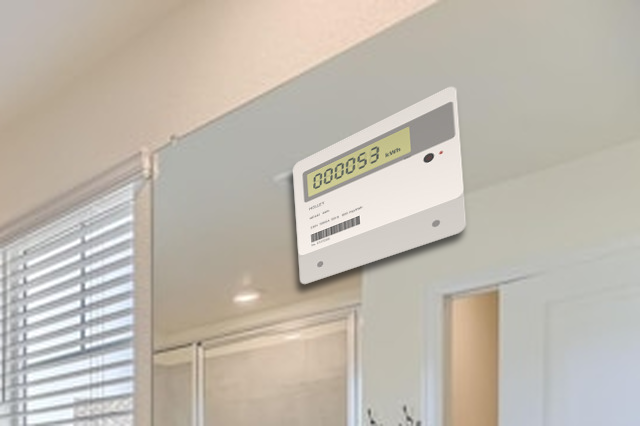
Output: 53 kWh
